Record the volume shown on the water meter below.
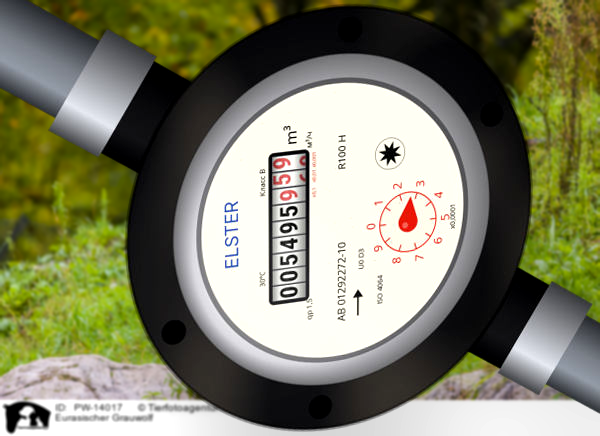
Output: 5495.9592 m³
